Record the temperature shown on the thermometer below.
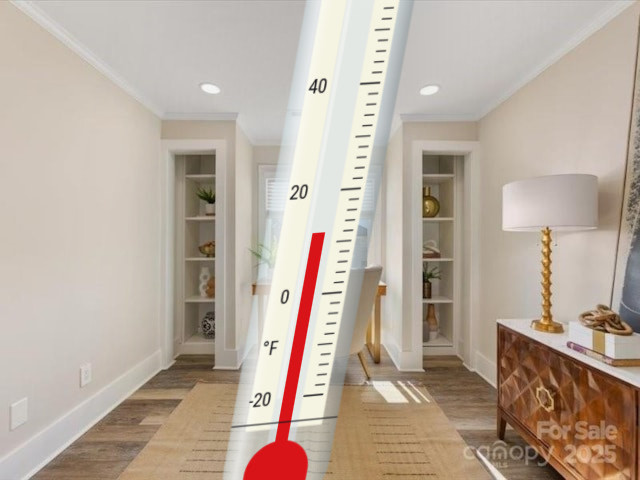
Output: 12 °F
